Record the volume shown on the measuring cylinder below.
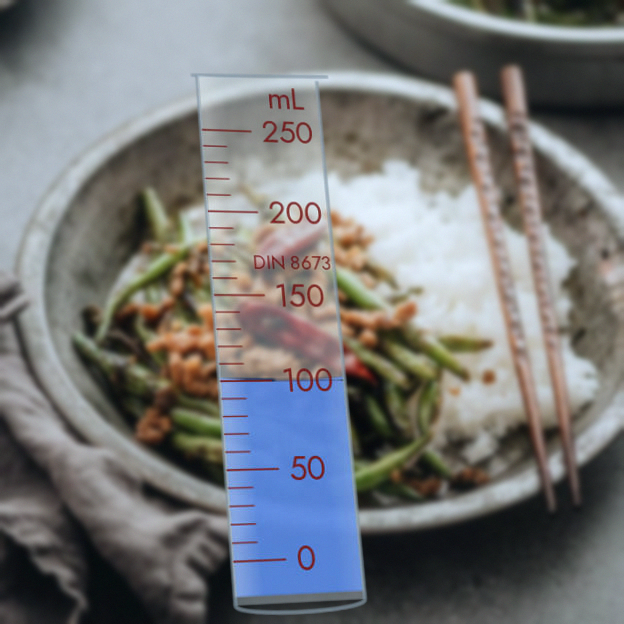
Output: 100 mL
